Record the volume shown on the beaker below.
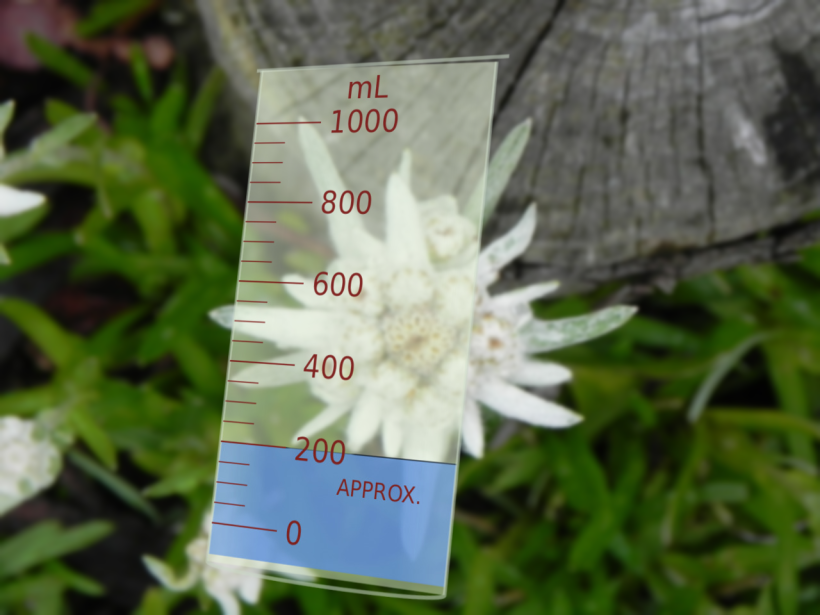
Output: 200 mL
